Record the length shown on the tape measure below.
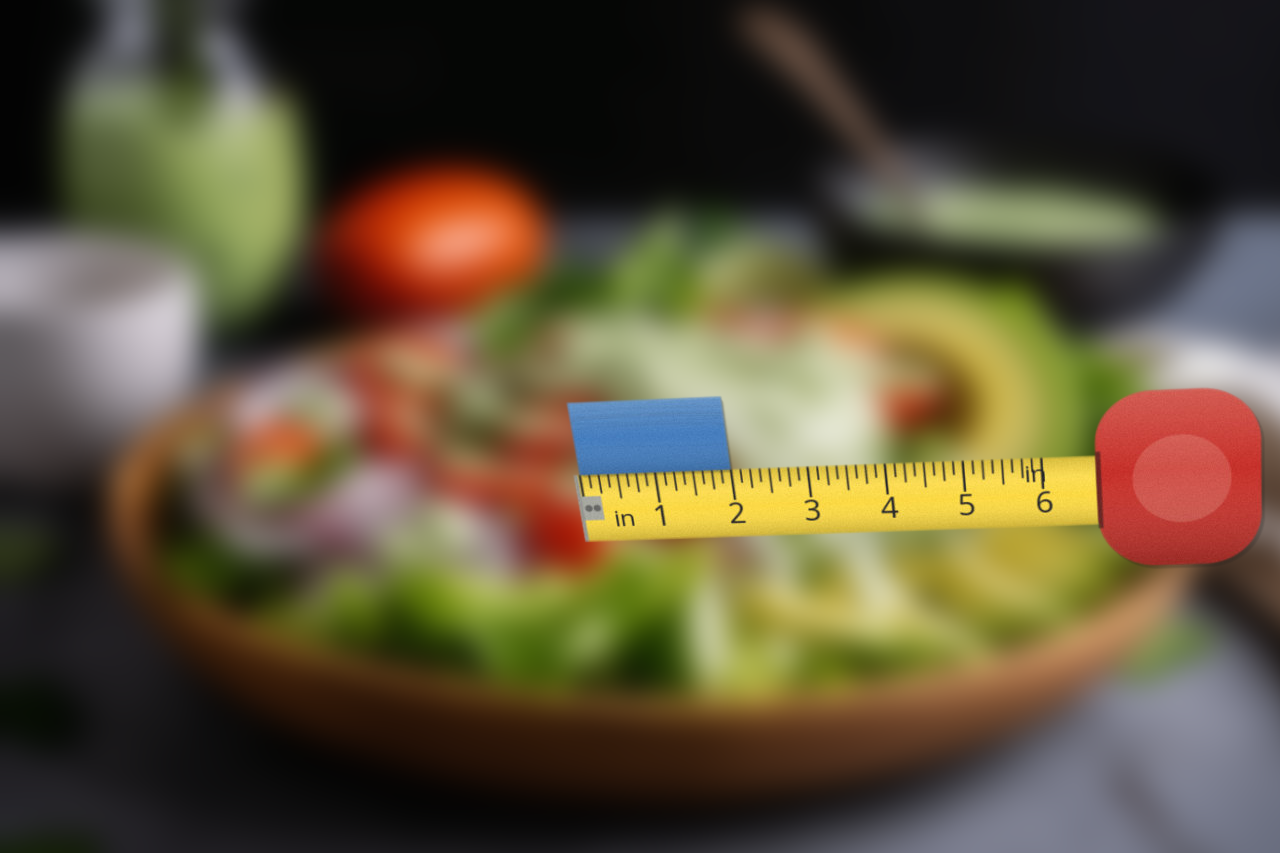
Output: 2 in
